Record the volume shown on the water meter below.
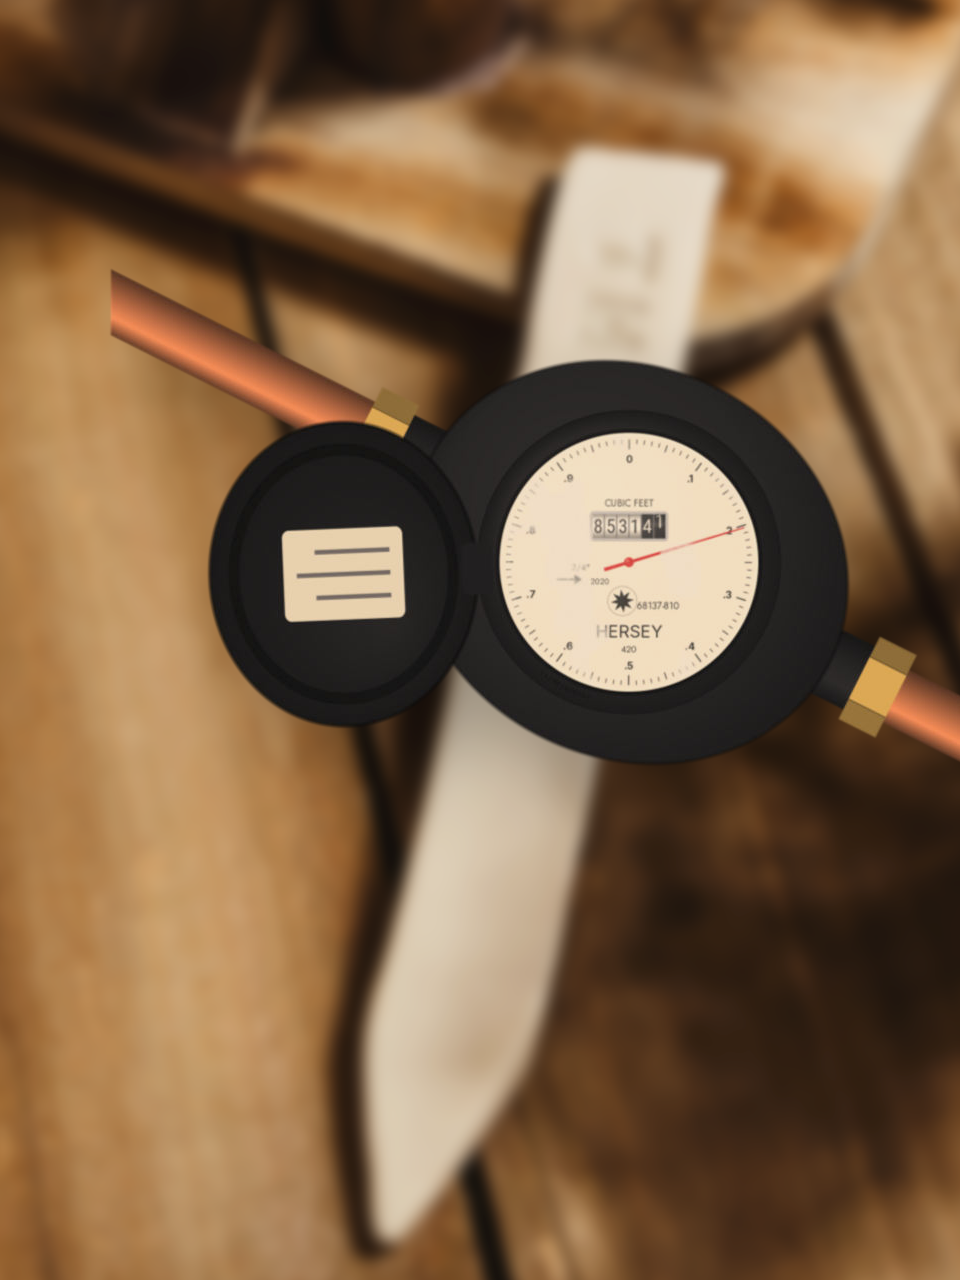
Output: 853141.20 ft³
